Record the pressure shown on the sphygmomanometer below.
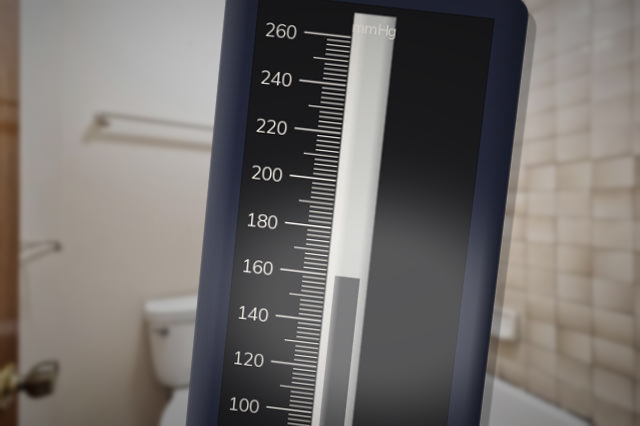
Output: 160 mmHg
